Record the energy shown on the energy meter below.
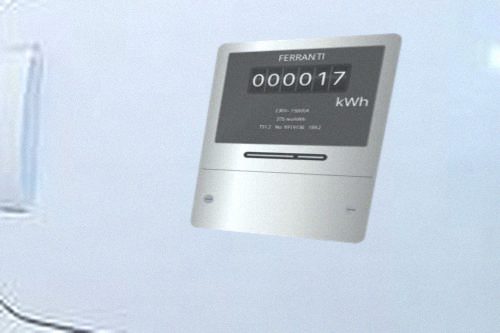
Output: 17 kWh
